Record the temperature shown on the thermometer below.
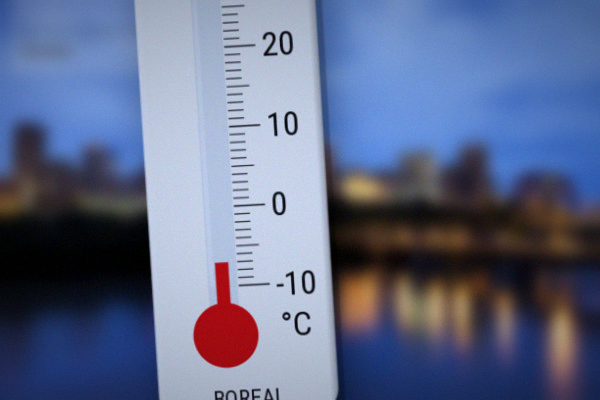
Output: -7 °C
